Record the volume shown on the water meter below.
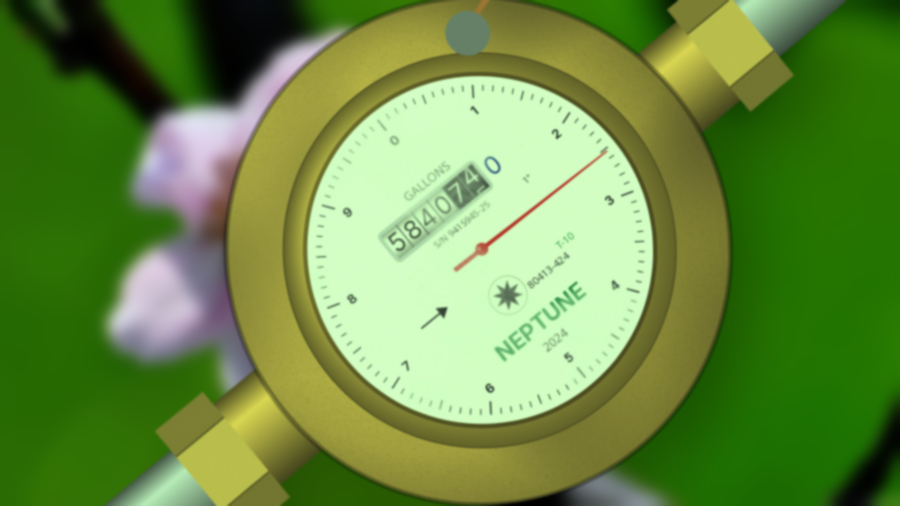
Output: 5840742.5 gal
